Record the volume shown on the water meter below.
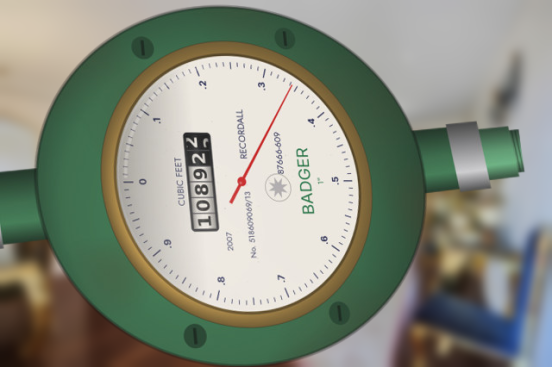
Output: 108922.34 ft³
